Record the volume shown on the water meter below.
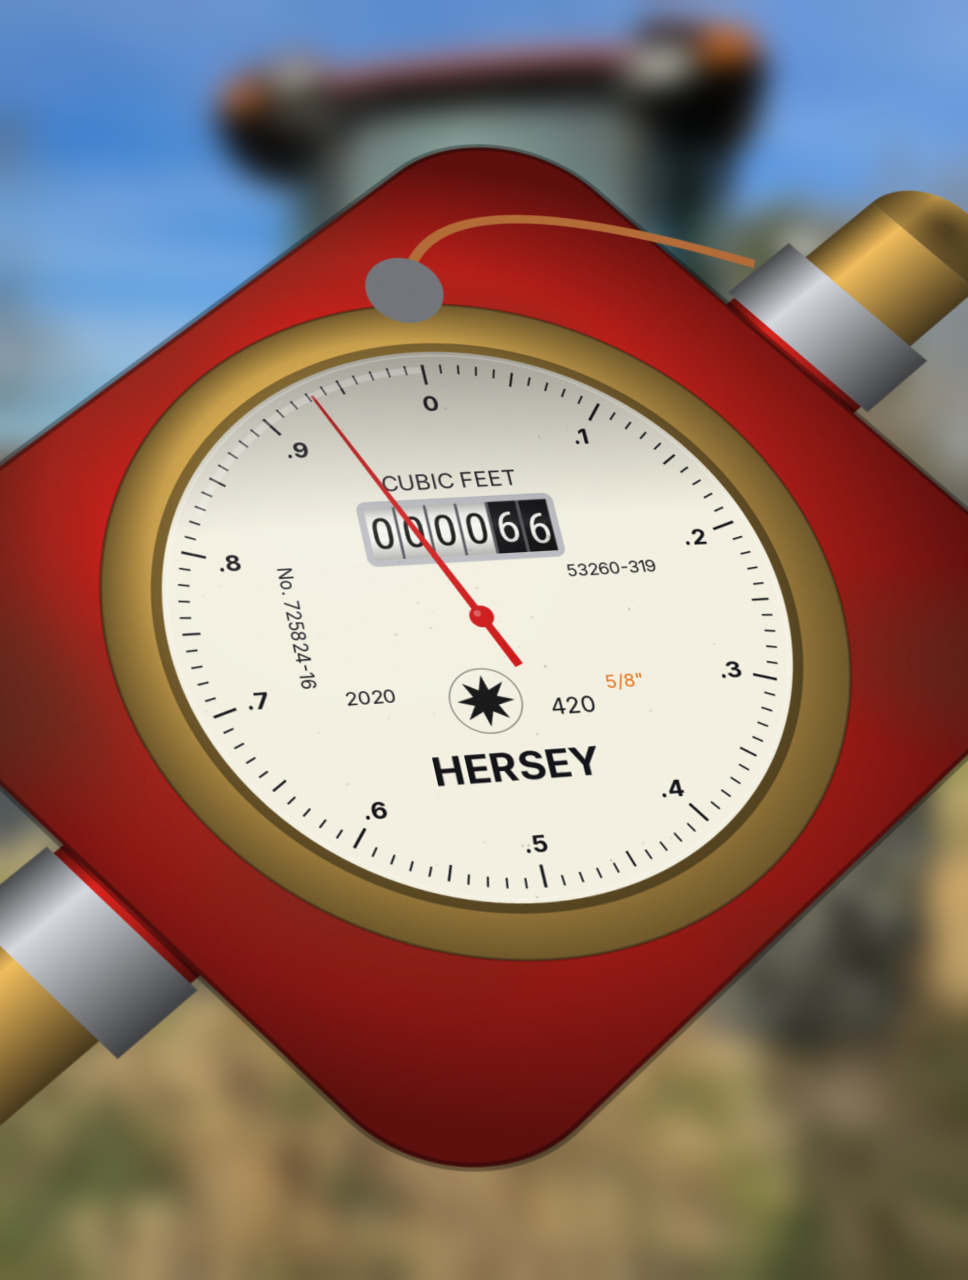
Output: 65.93 ft³
